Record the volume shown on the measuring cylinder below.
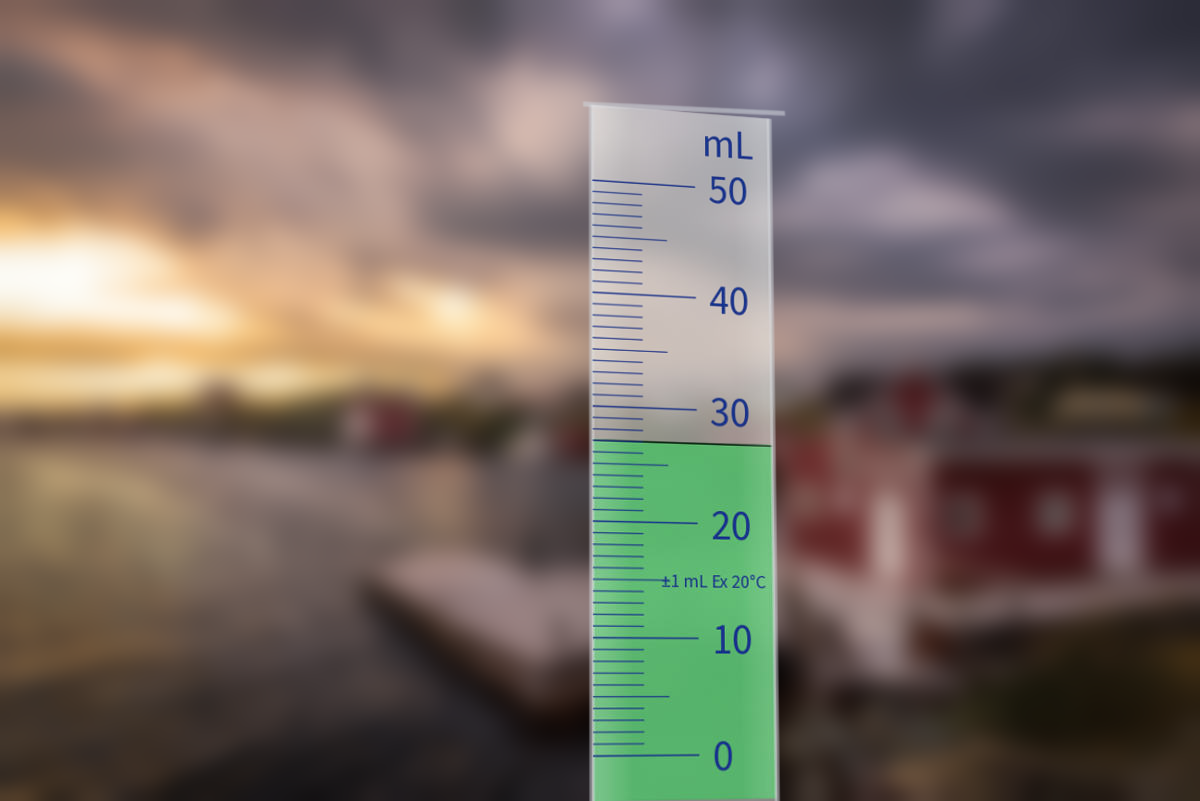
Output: 27 mL
